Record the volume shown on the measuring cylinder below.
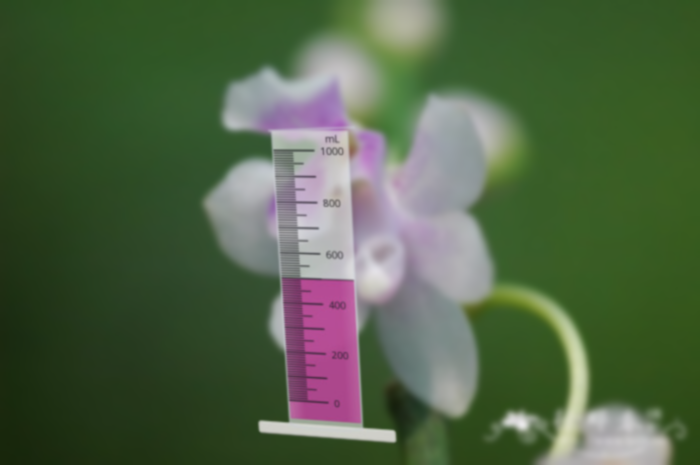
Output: 500 mL
